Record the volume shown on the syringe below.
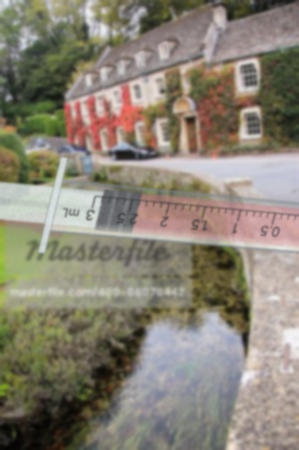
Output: 2.4 mL
